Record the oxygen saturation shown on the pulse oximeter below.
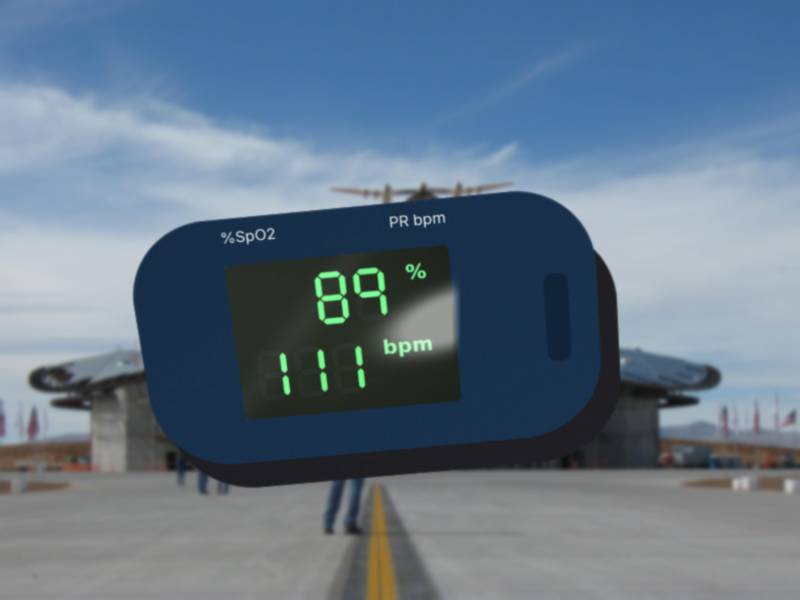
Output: 89 %
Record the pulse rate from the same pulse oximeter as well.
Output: 111 bpm
